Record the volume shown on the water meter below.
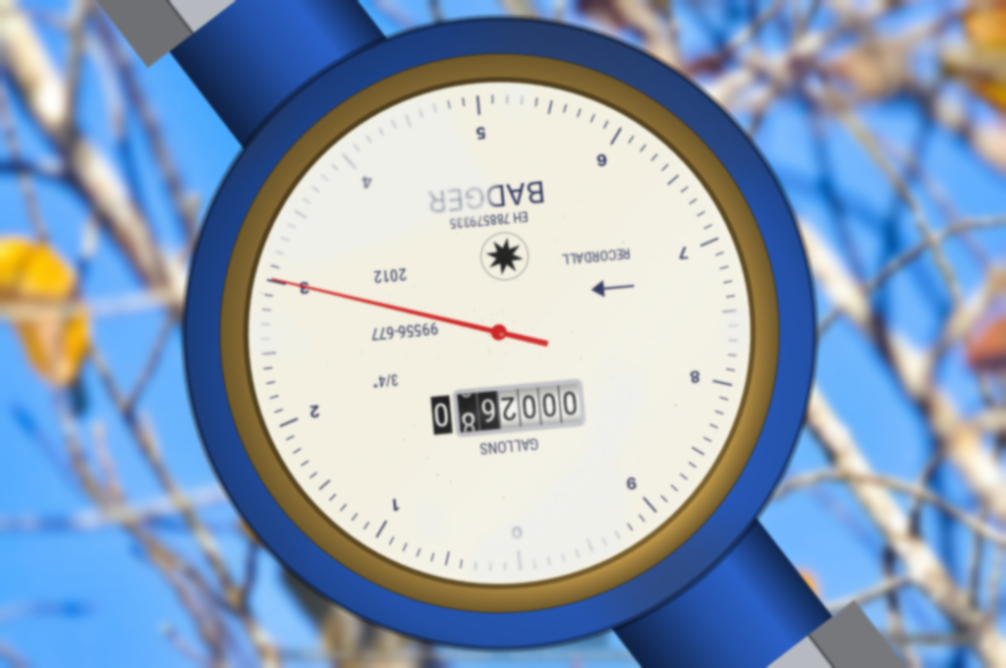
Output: 2683.0 gal
